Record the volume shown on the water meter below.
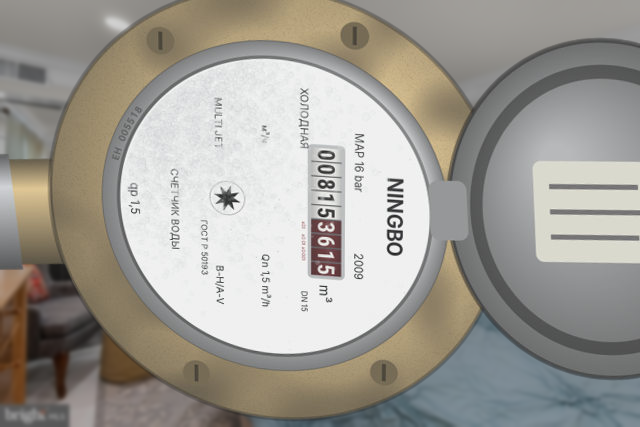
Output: 815.3615 m³
